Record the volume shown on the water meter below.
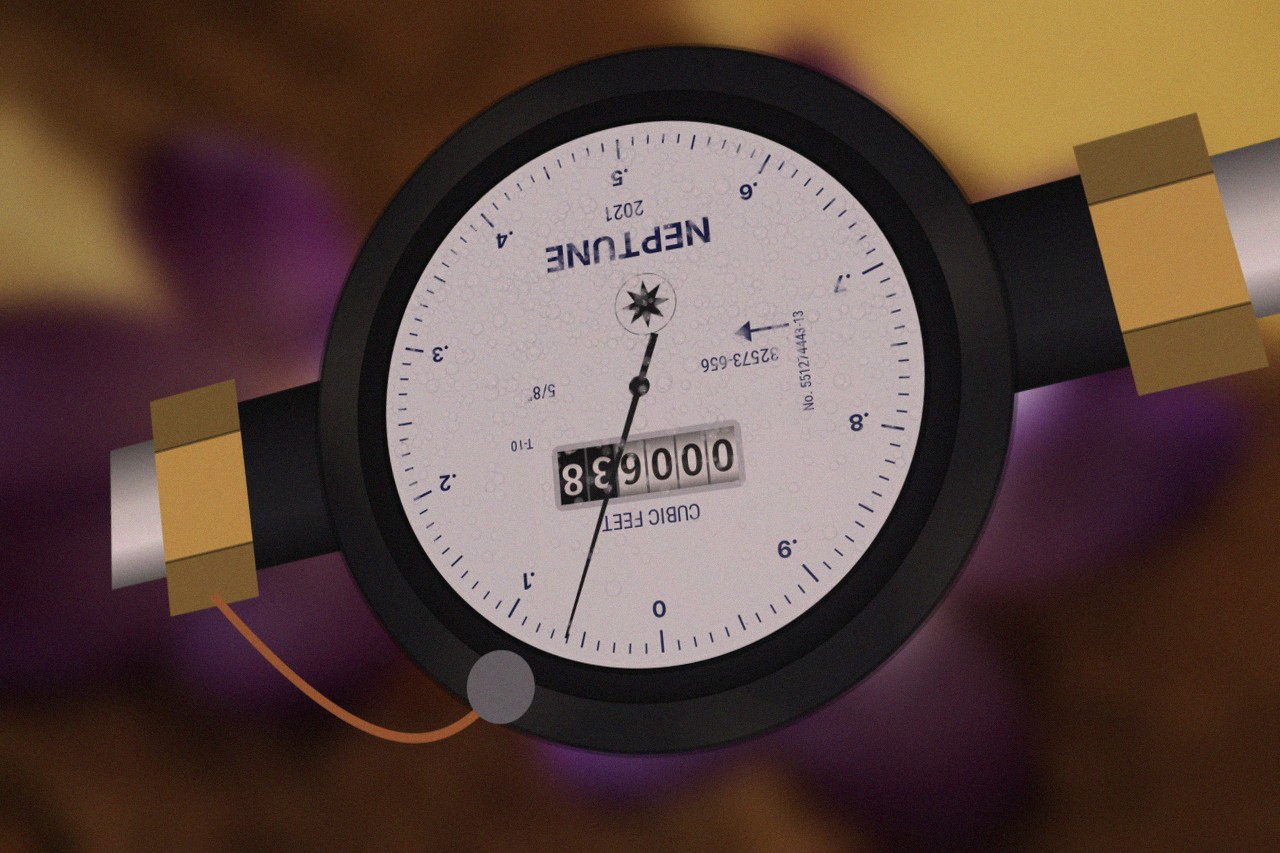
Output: 638.06 ft³
